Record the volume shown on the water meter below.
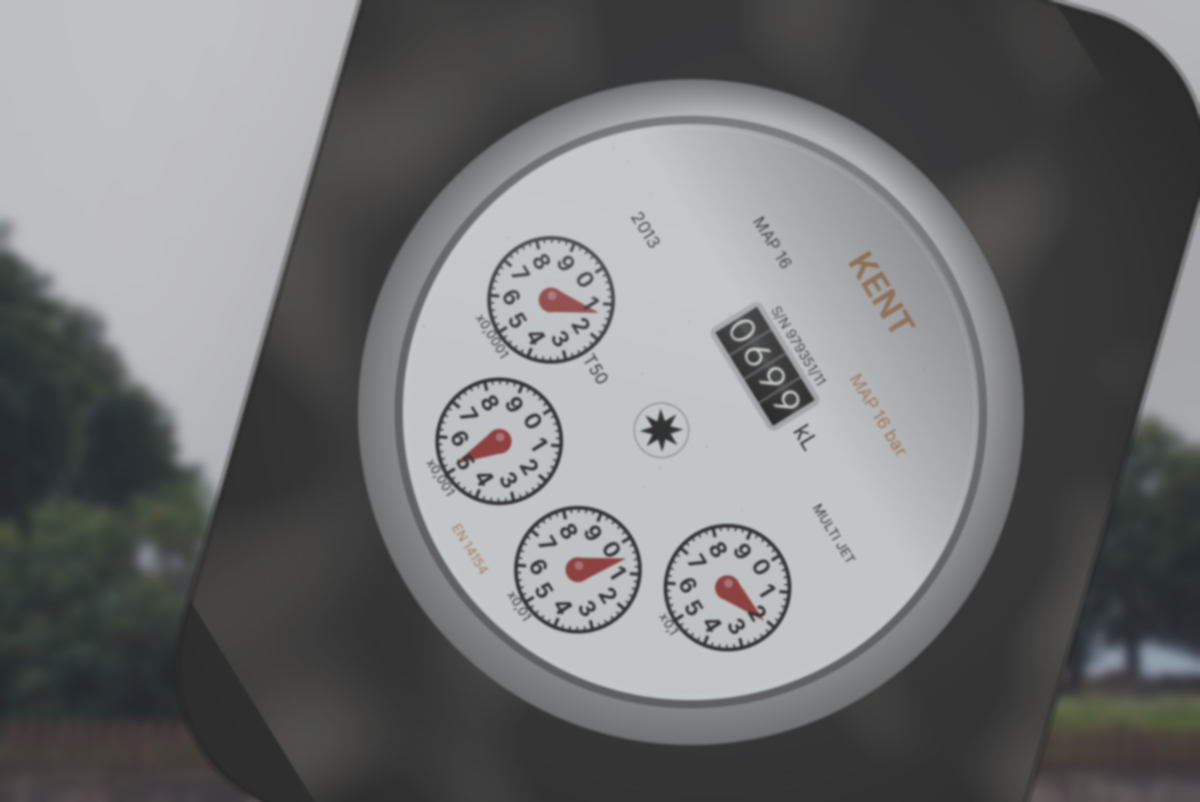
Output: 699.2051 kL
